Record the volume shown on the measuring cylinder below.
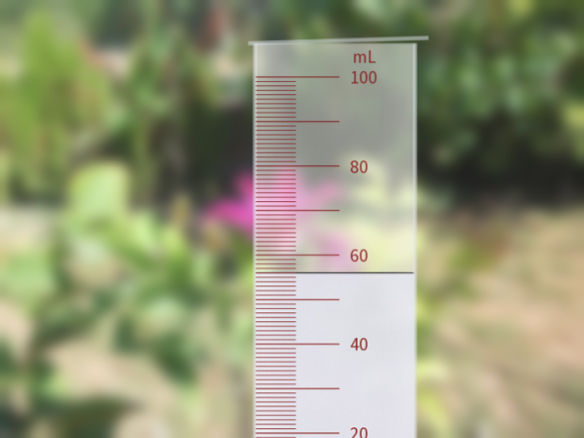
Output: 56 mL
